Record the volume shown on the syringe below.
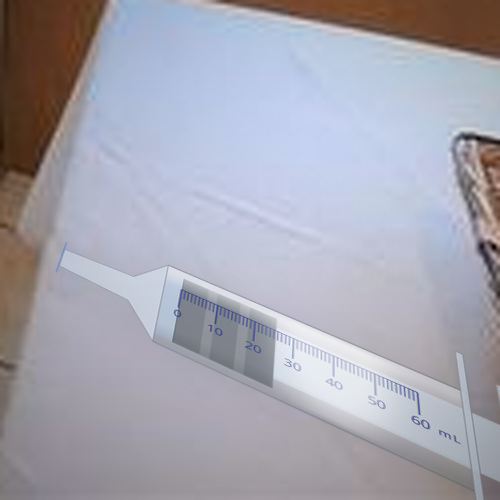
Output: 0 mL
